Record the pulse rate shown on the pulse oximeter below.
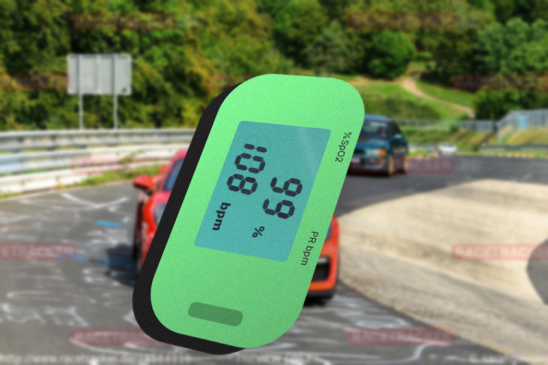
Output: 108 bpm
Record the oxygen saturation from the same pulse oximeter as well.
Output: 99 %
